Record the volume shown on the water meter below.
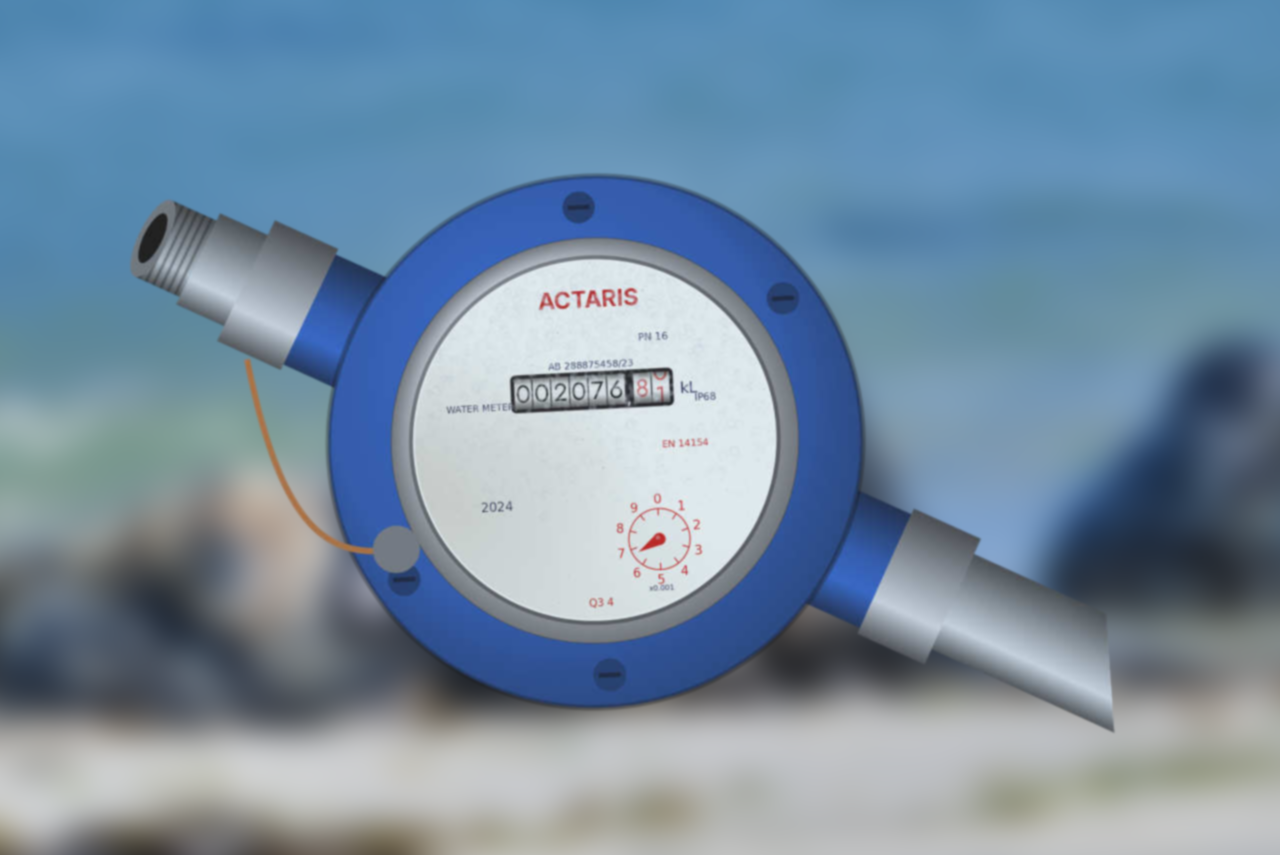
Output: 2076.806 kL
